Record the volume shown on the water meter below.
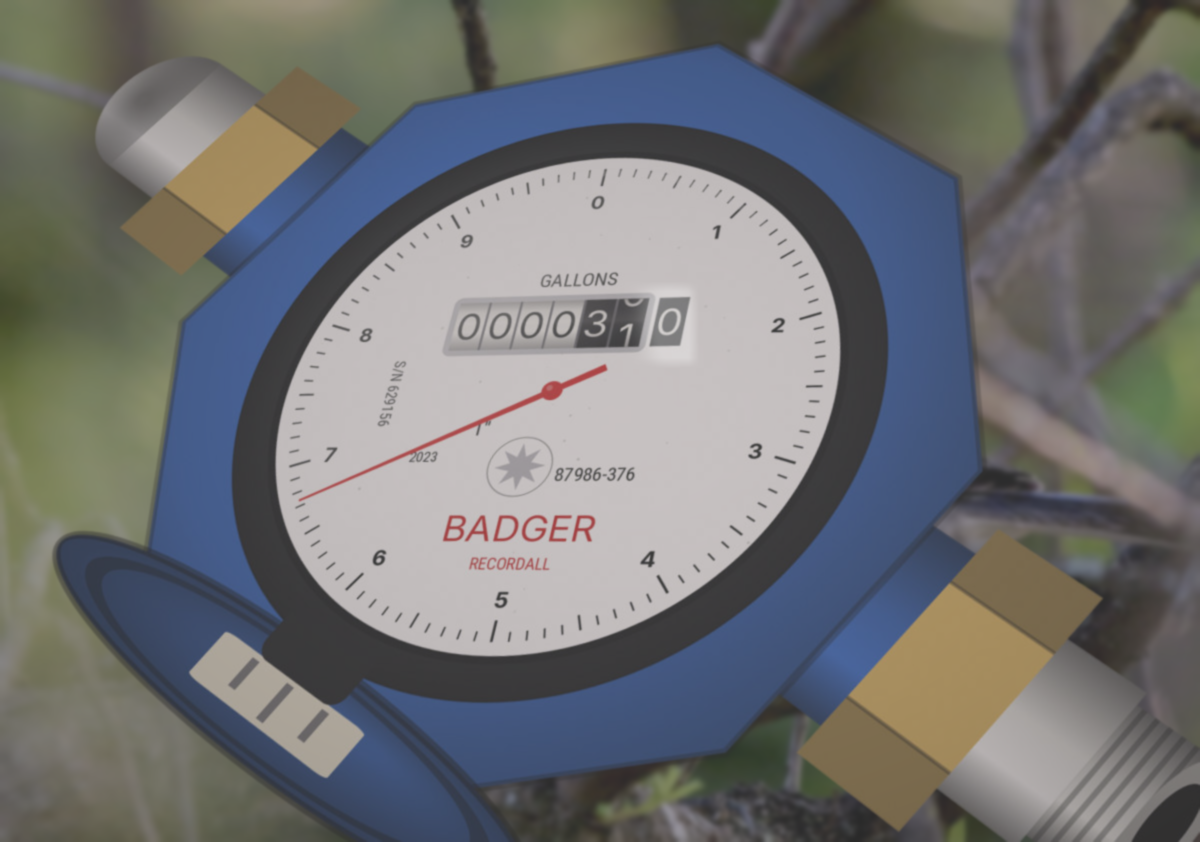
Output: 306.7 gal
